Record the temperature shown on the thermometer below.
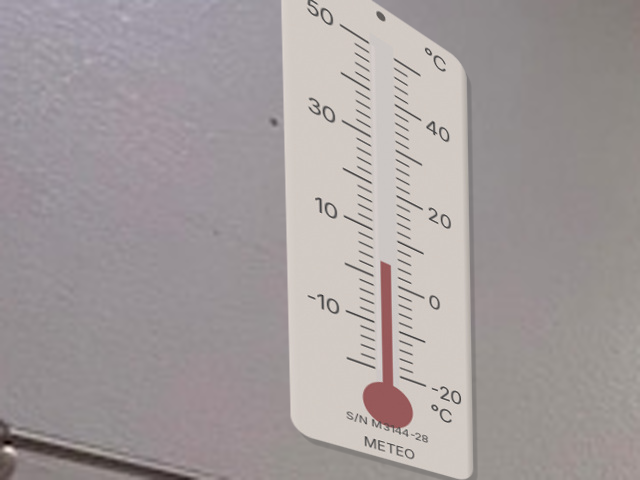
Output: 4 °C
